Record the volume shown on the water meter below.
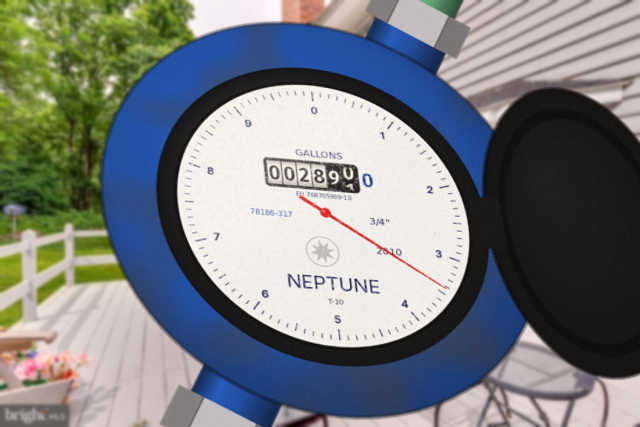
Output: 28903.4 gal
